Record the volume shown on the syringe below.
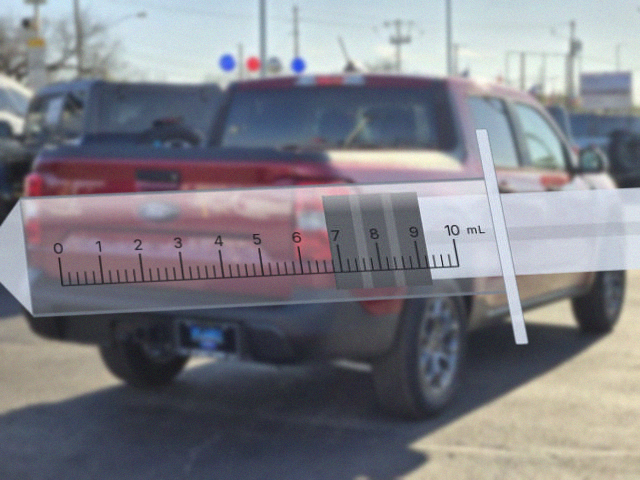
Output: 6.8 mL
